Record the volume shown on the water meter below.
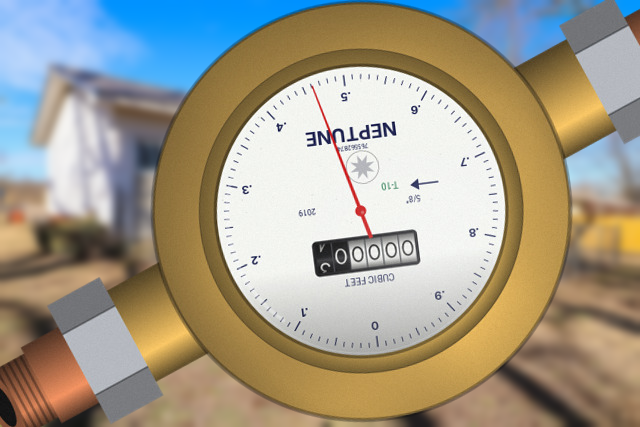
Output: 3.46 ft³
